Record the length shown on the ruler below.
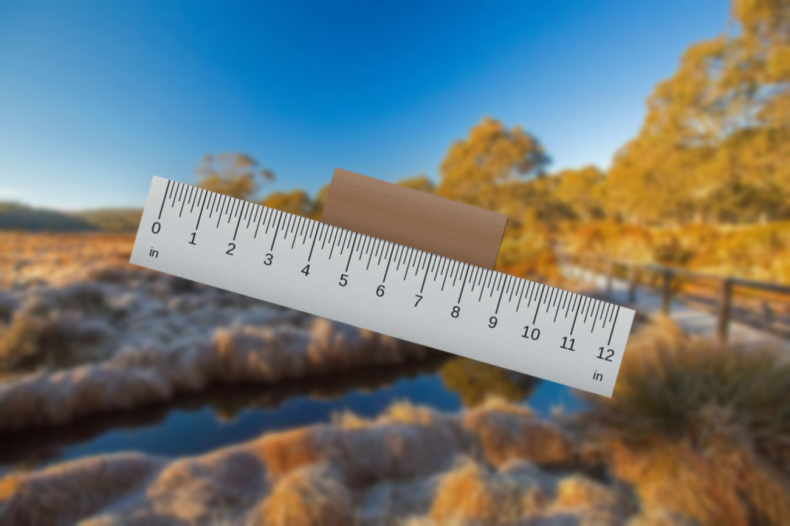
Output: 4.625 in
